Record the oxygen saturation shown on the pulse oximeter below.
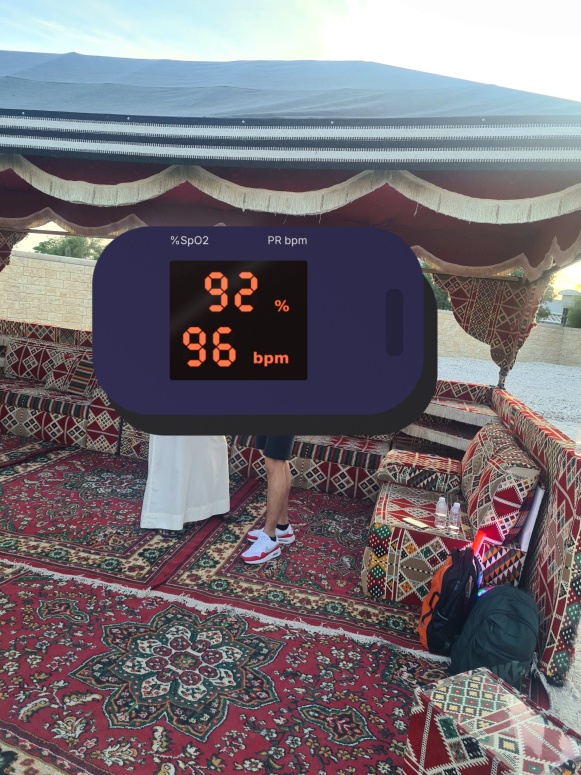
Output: 92 %
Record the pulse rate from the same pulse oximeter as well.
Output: 96 bpm
